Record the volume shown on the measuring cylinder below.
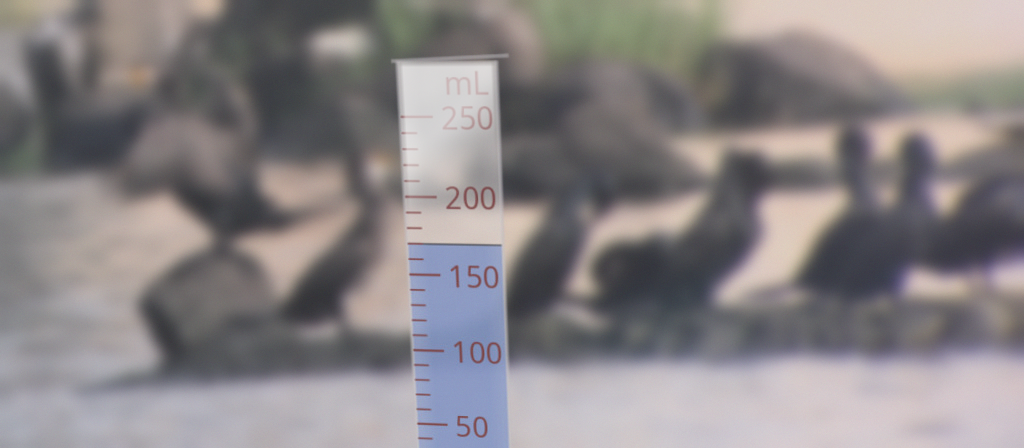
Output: 170 mL
